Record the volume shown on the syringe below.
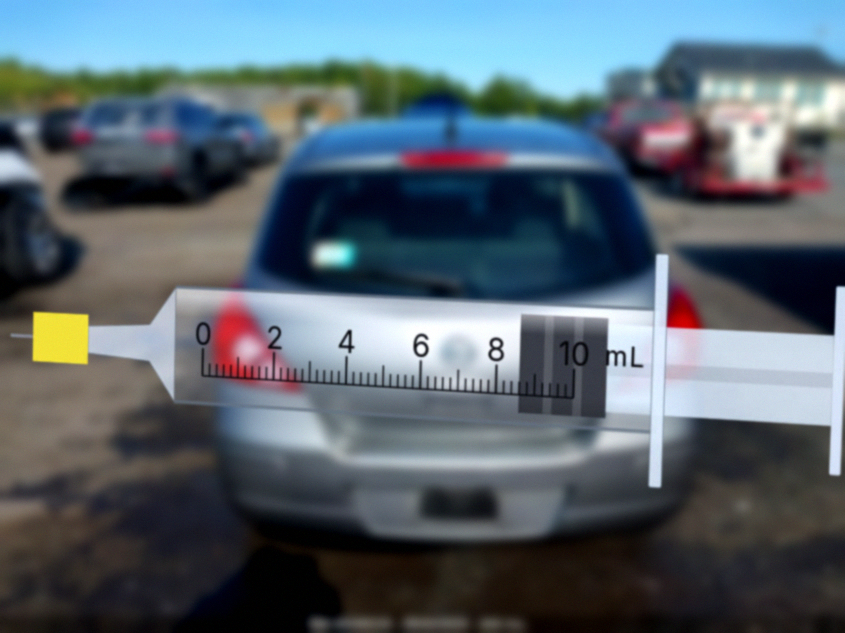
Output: 8.6 mL
